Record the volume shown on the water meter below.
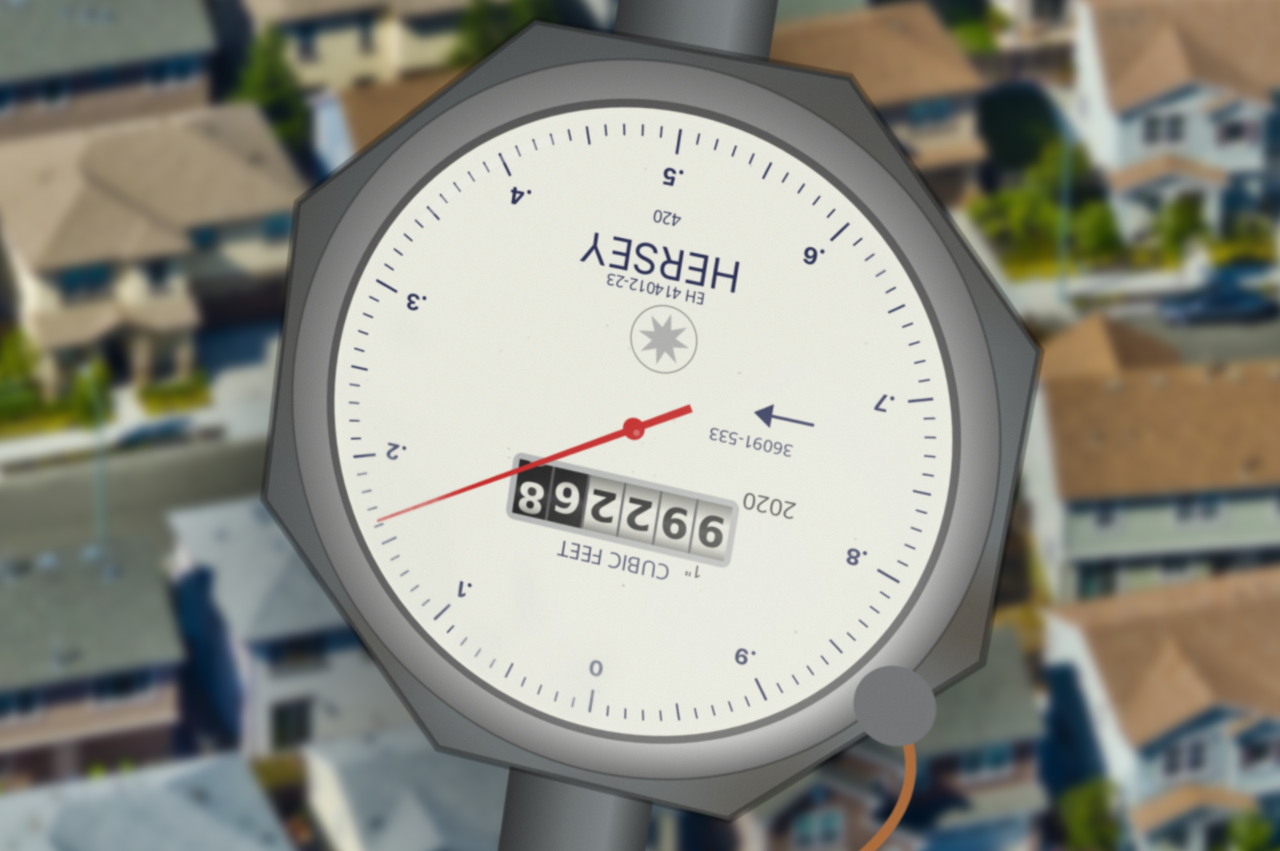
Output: 992268.16 ft³
